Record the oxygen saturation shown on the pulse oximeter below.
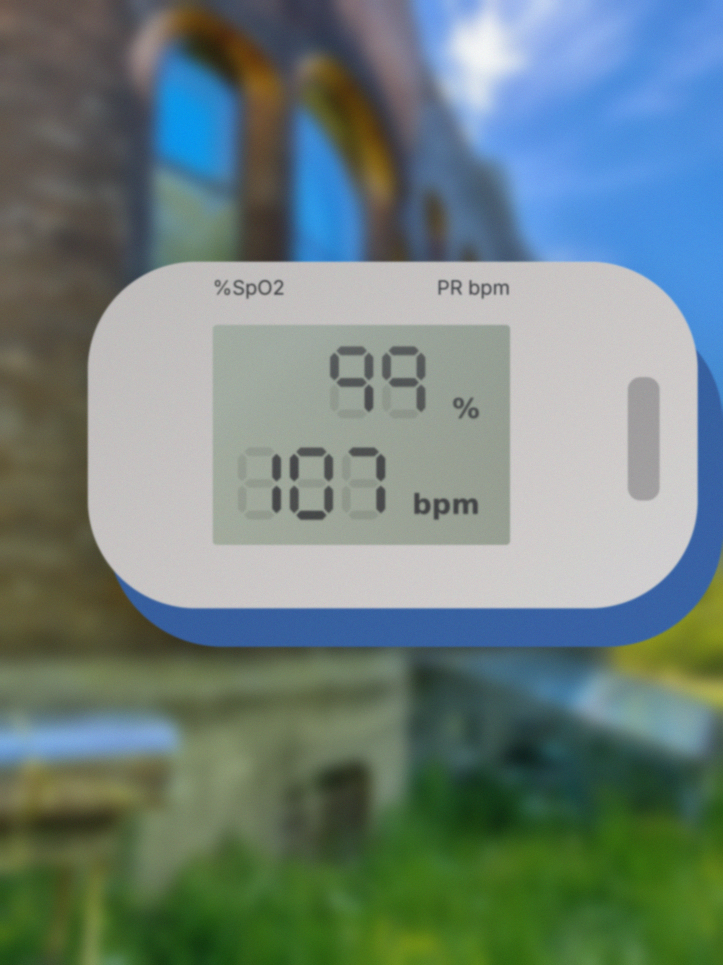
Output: 99 %
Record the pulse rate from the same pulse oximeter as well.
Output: 107 bpm
